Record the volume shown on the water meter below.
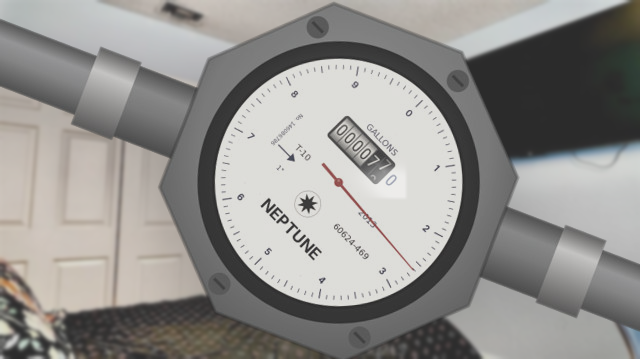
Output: 772.6 gal
